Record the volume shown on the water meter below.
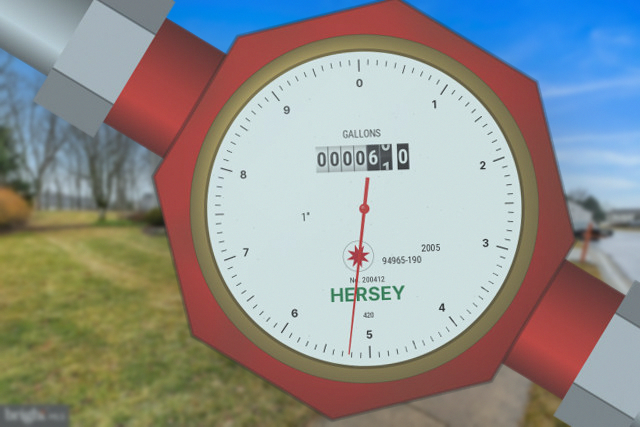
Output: 605.2 gal
